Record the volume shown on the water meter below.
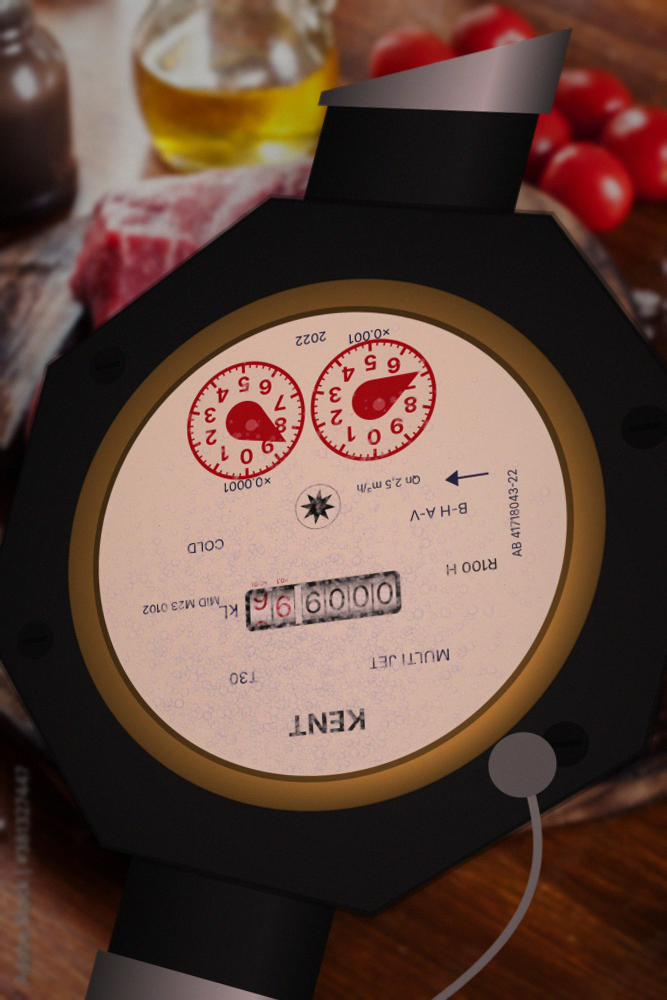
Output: 9.9568 kL
